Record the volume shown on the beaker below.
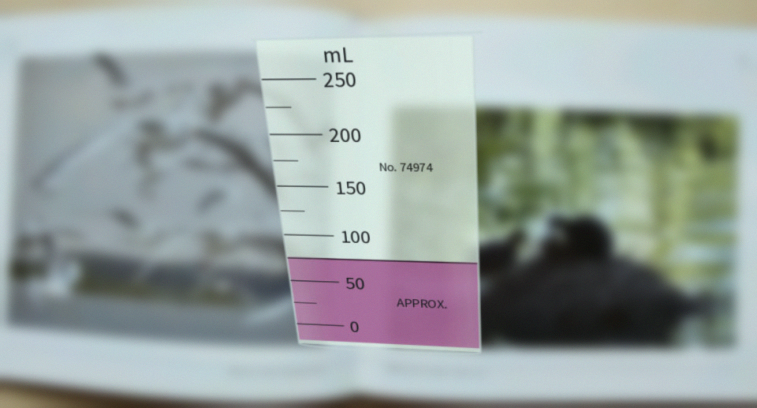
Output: 75 mL
